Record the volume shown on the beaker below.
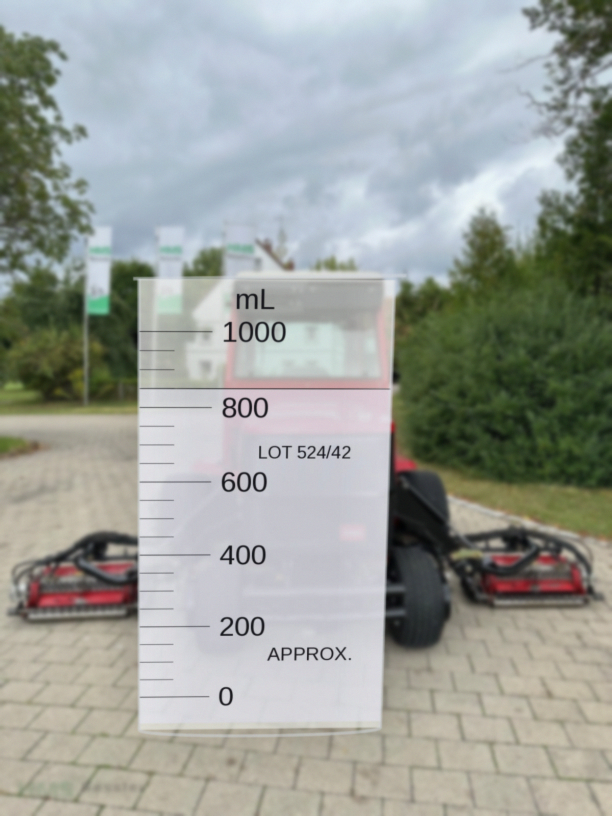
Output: 850 mL
